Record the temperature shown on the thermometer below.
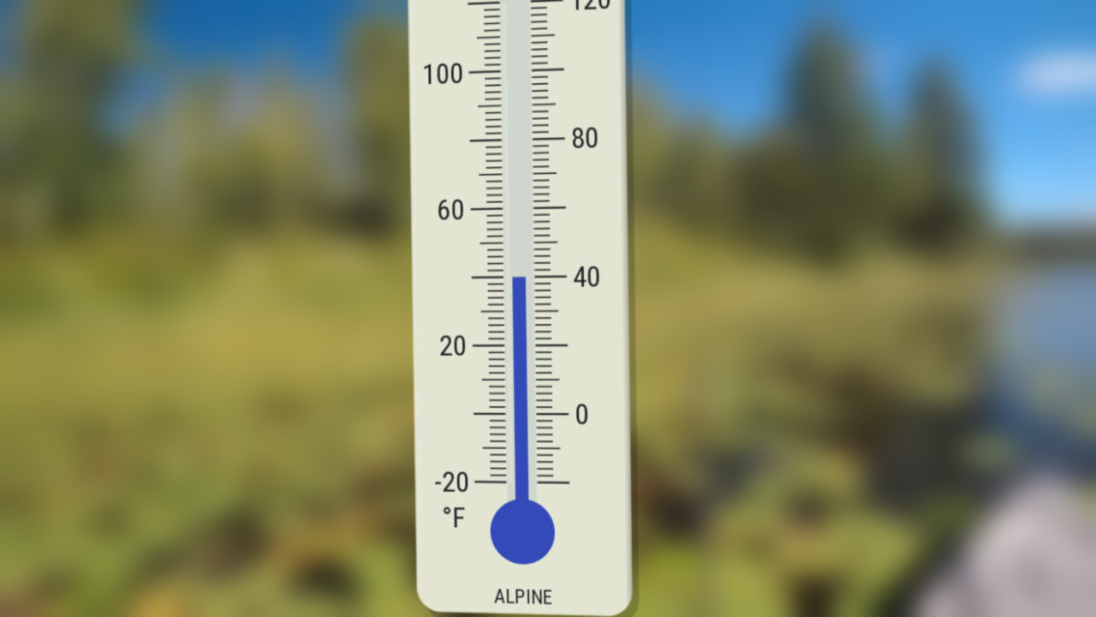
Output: 40 °F
